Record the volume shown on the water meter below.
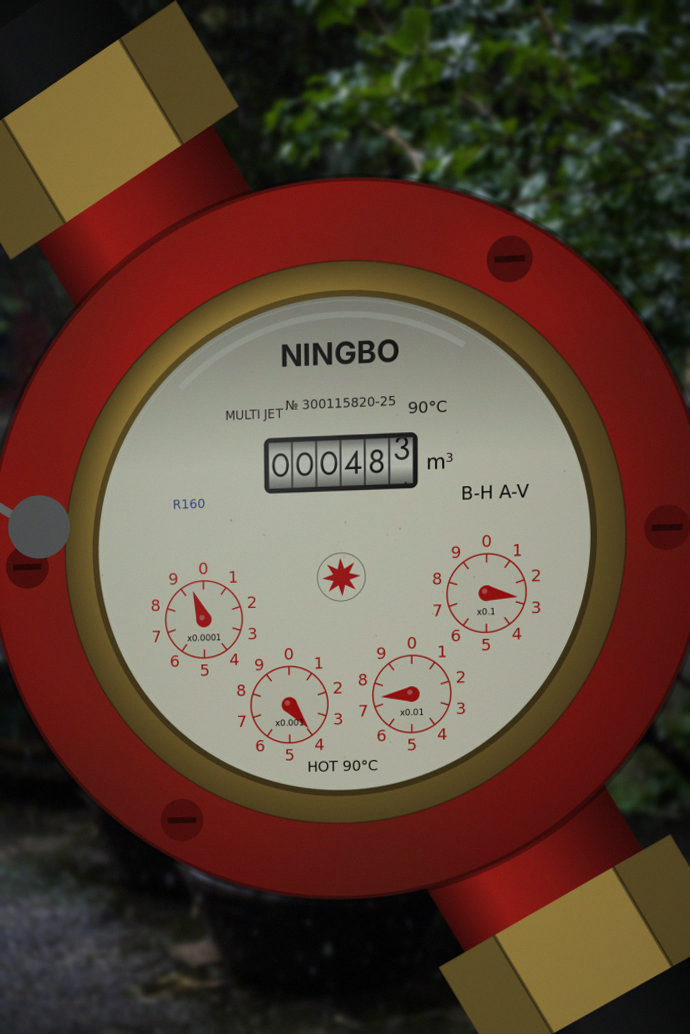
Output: 483.2739 m³
